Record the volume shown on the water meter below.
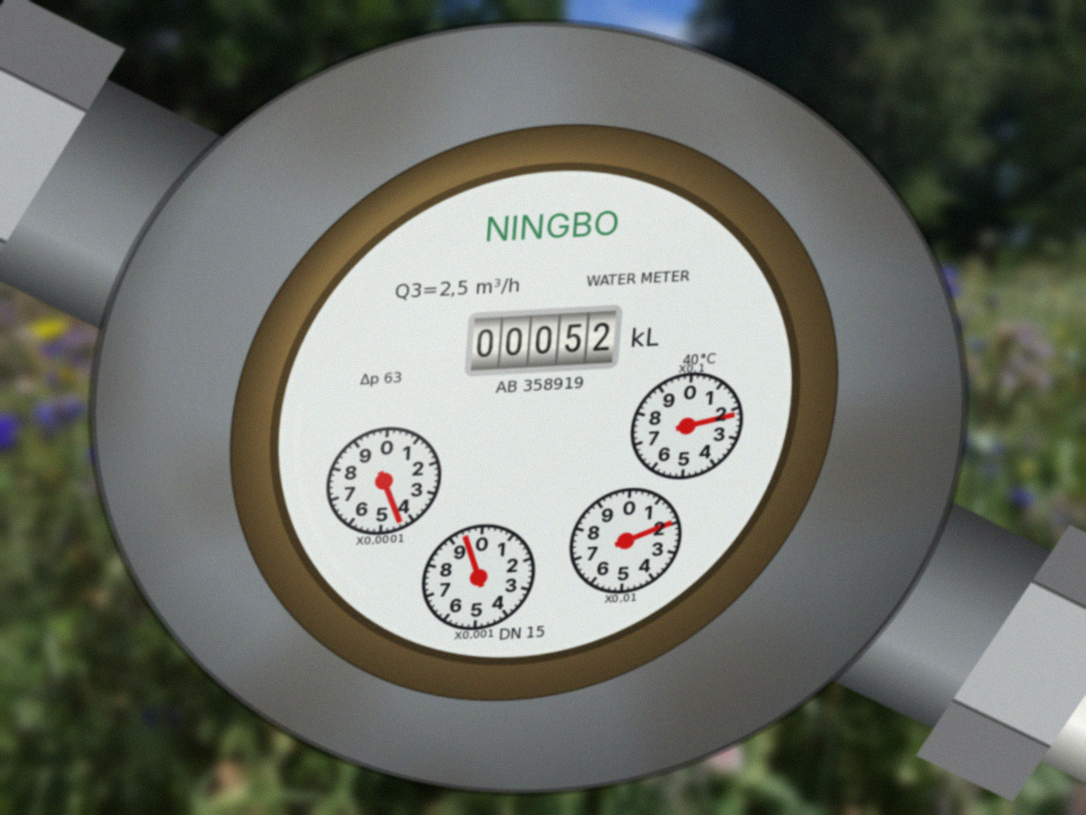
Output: 52.2194 kL
